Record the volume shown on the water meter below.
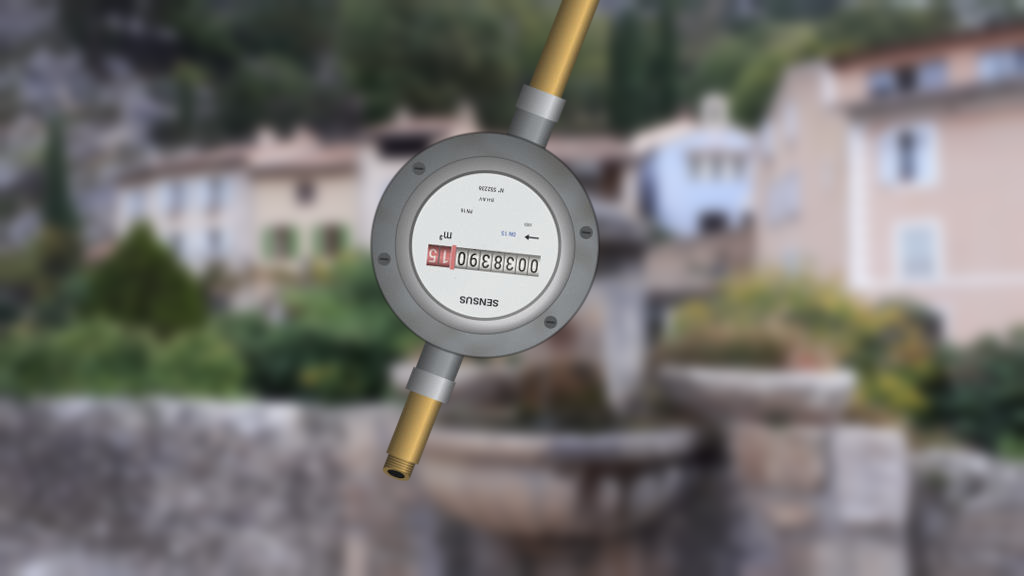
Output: 38390.15 m³
